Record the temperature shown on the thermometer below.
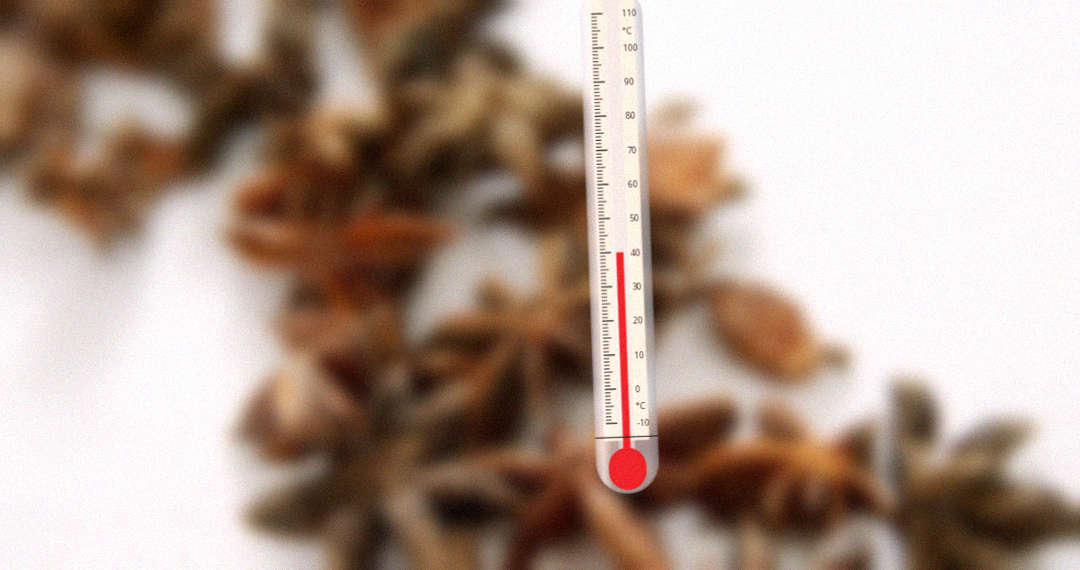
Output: 40 °C
